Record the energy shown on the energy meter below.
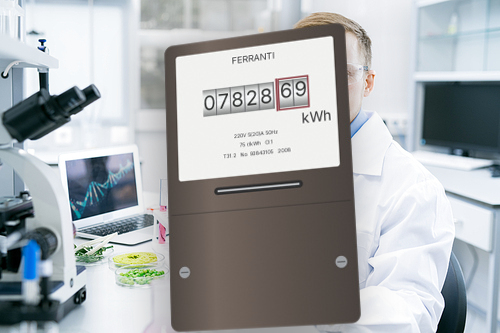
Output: 7828.69 kWh
